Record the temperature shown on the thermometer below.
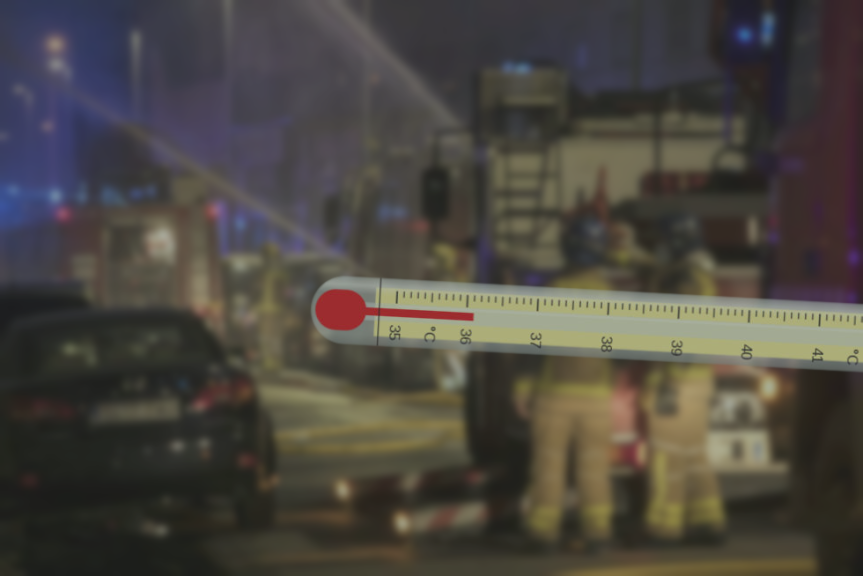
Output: 36.1 °C
